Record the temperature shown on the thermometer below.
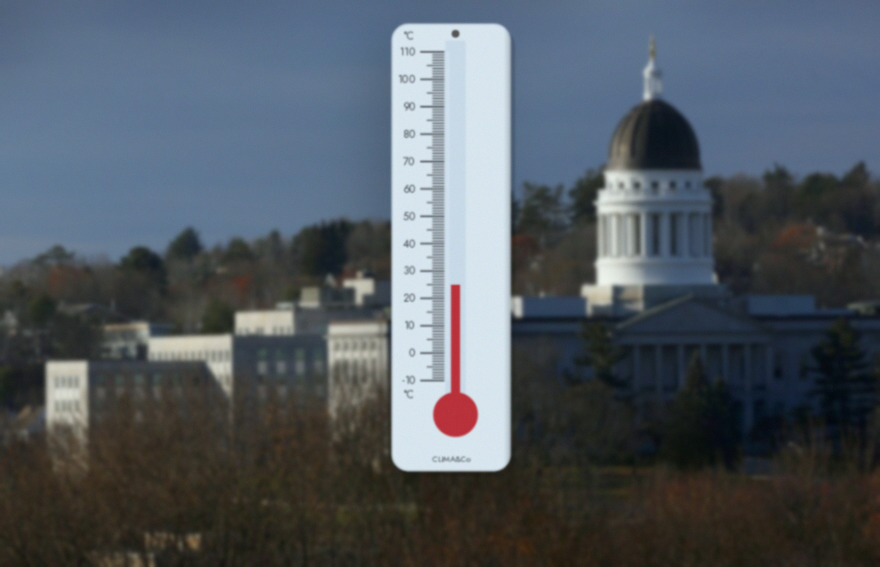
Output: 25 °C
